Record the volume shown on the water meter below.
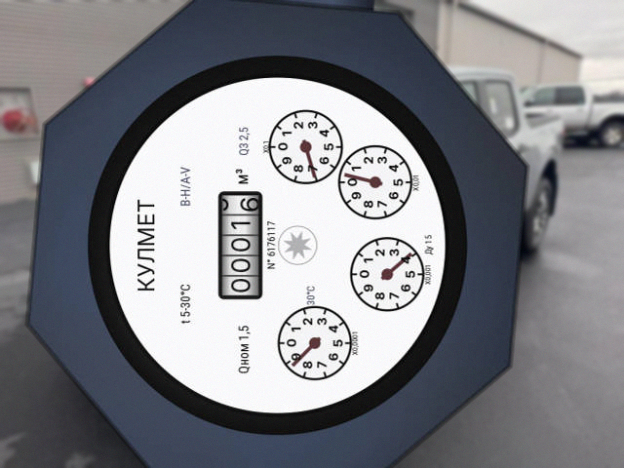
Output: 15.7038 m³
